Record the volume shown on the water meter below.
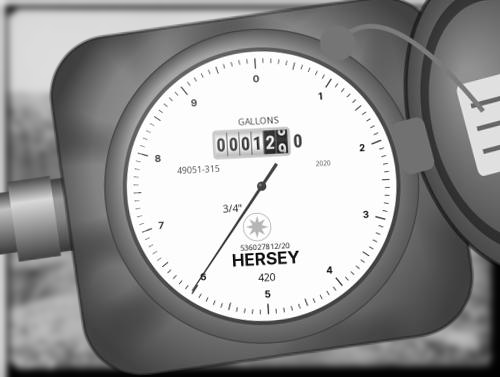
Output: 1286.0 gal
